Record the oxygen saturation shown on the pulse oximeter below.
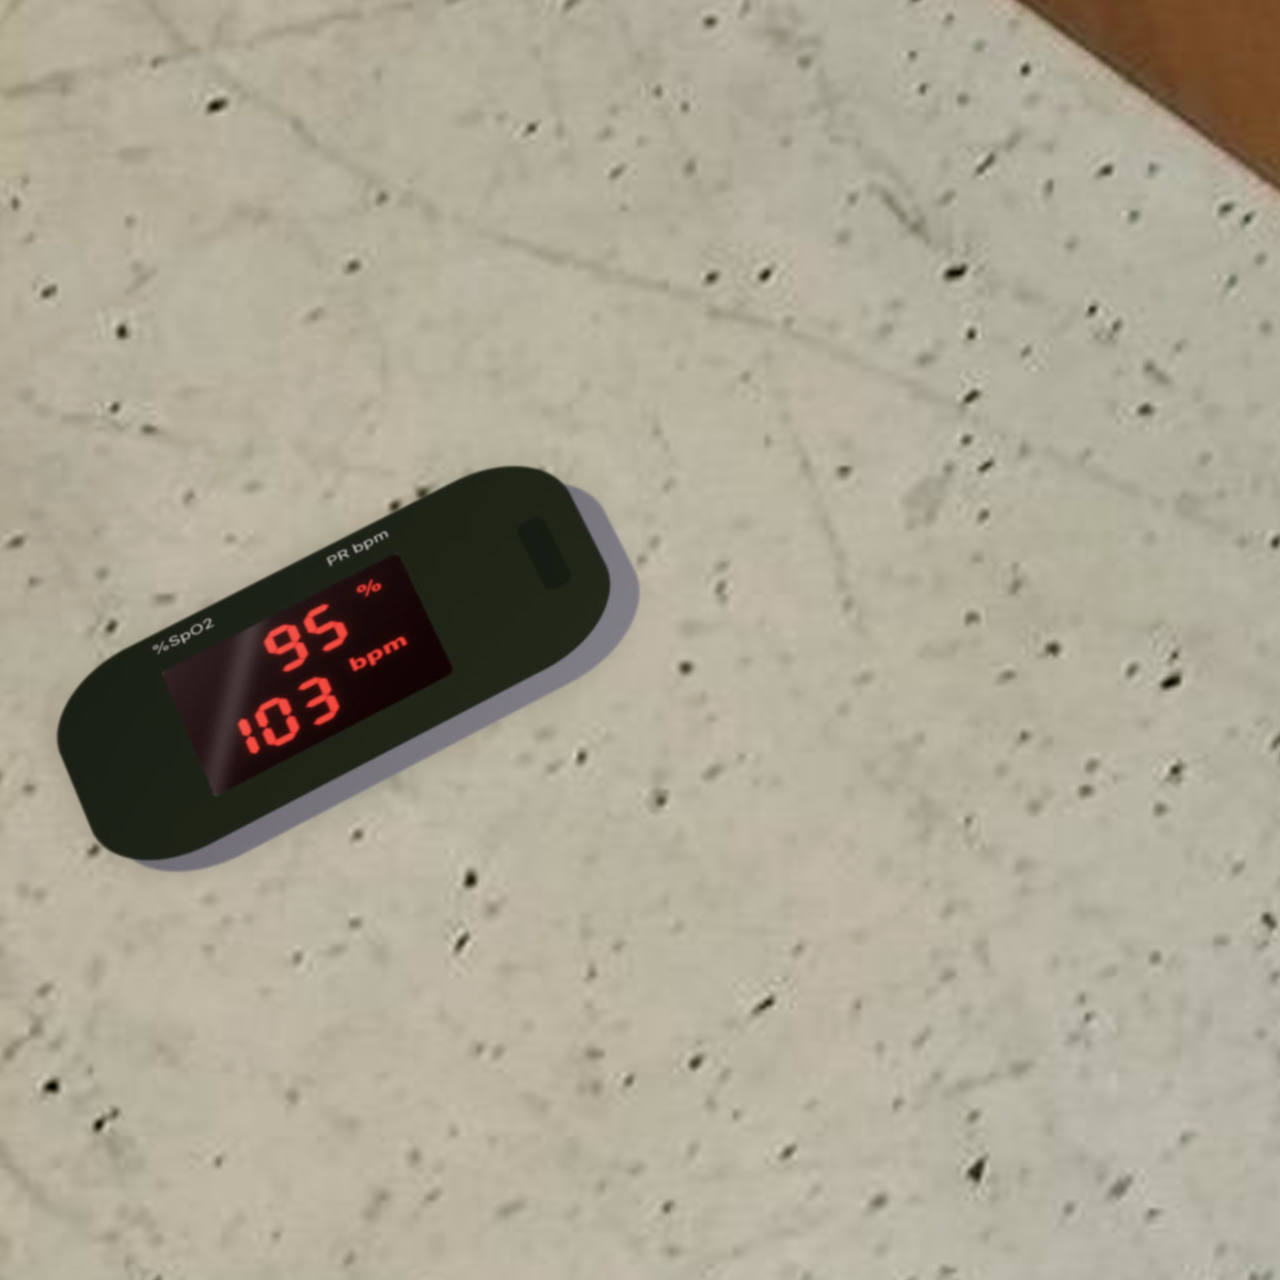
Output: 95 %
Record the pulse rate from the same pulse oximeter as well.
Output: 103 bpm
